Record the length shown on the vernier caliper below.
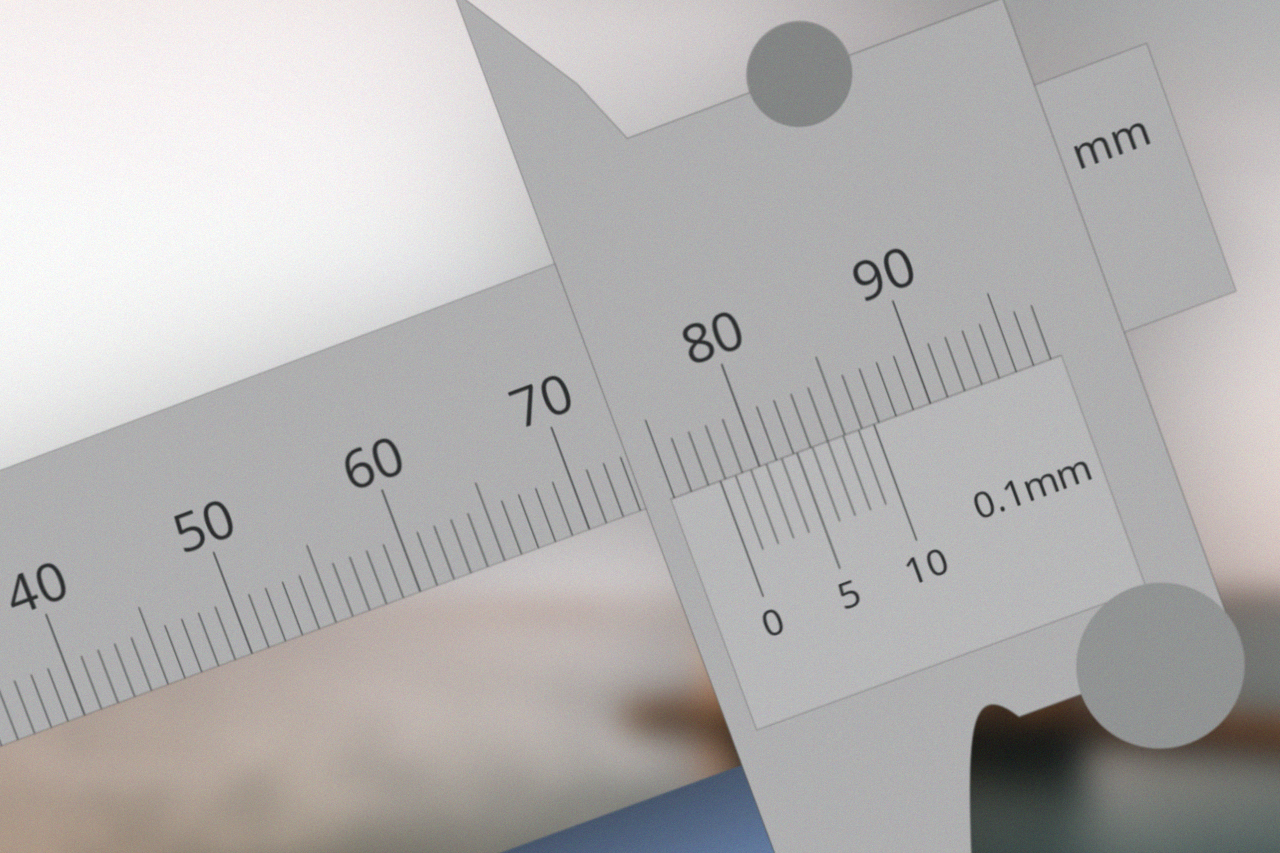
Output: 77.7 mm
